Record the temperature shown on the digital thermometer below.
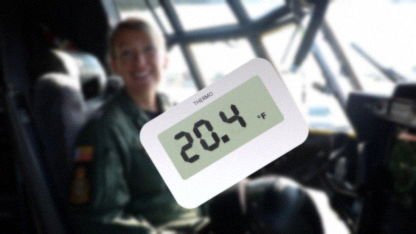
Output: 20.4 °F
